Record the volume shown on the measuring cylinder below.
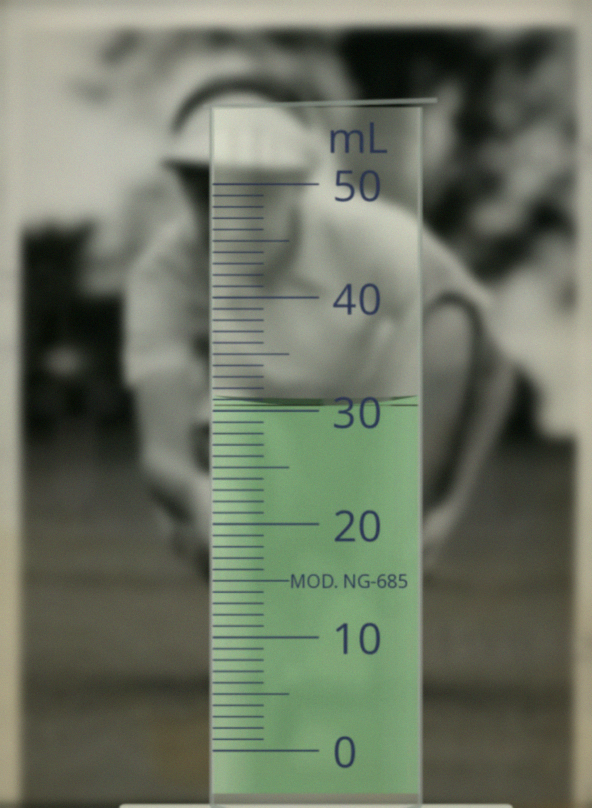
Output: 30.5 mL
